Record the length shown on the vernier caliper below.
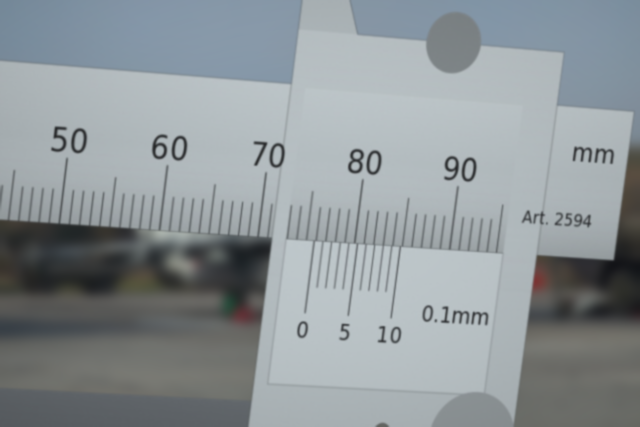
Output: 75.8 mm
